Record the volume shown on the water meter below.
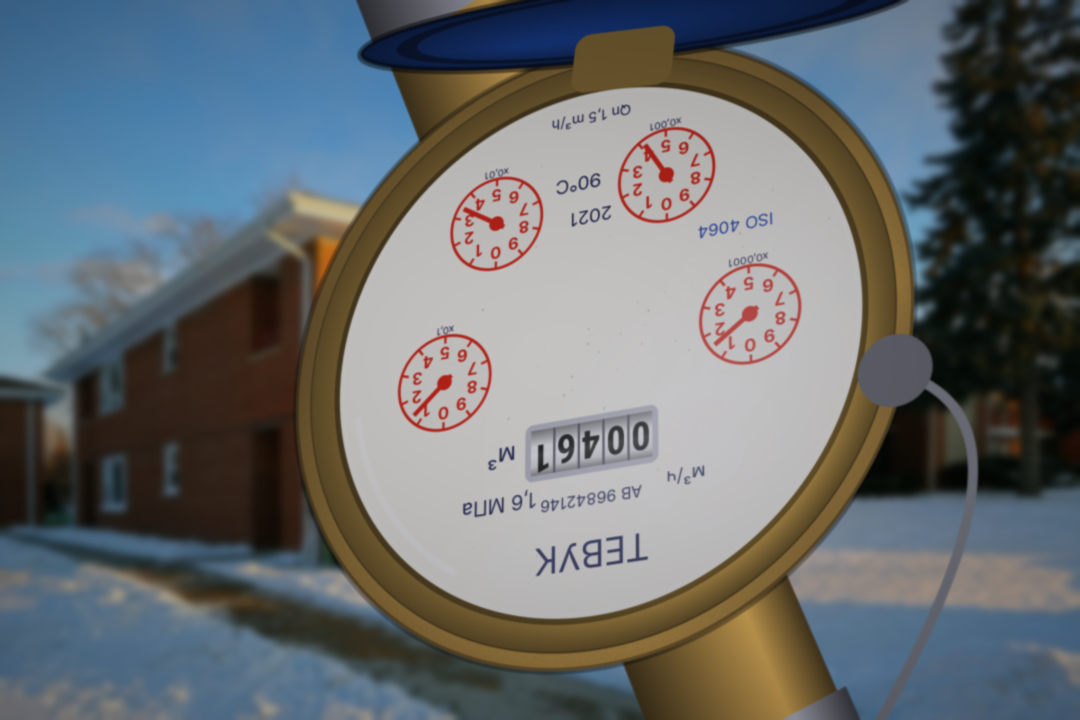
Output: 461.1341 m³
